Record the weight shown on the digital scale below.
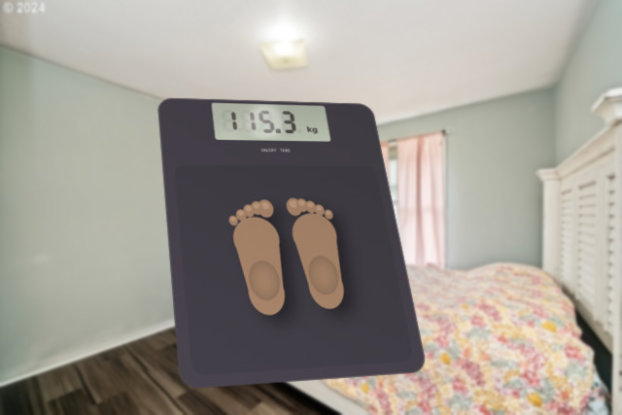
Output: 115.3 kg
